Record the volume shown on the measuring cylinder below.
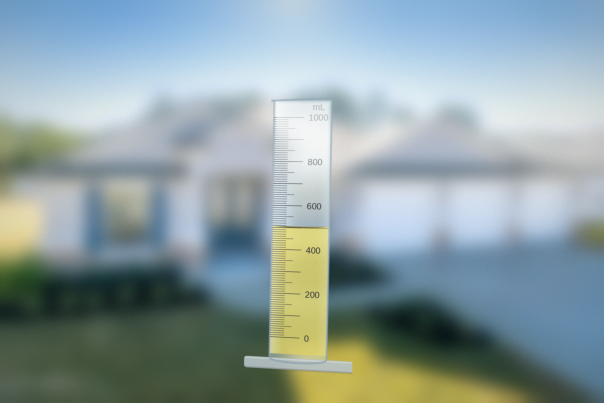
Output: 500 mL
